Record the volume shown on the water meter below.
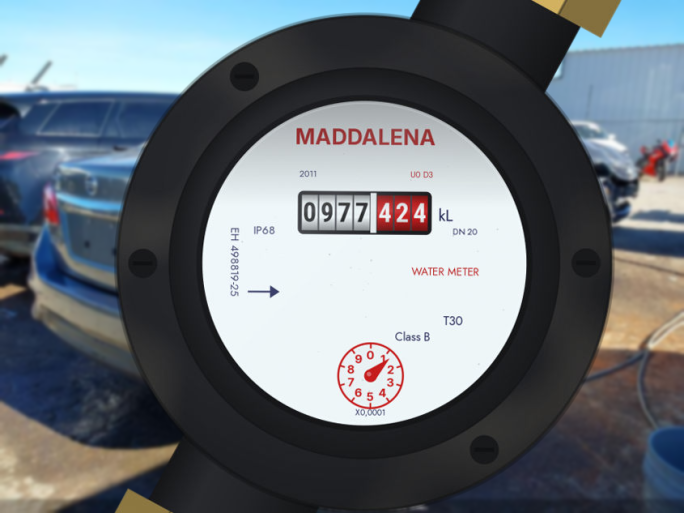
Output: 977.4241 kL
